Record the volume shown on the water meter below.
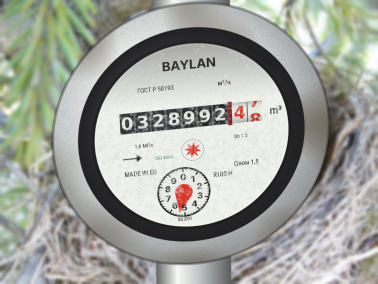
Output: 328992.475 m³
